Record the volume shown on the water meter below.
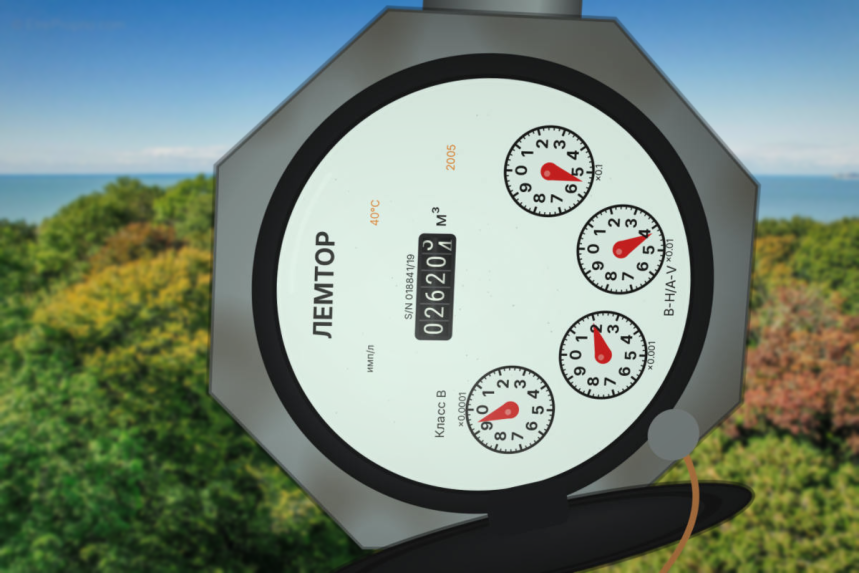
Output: 26203.5419 m³
